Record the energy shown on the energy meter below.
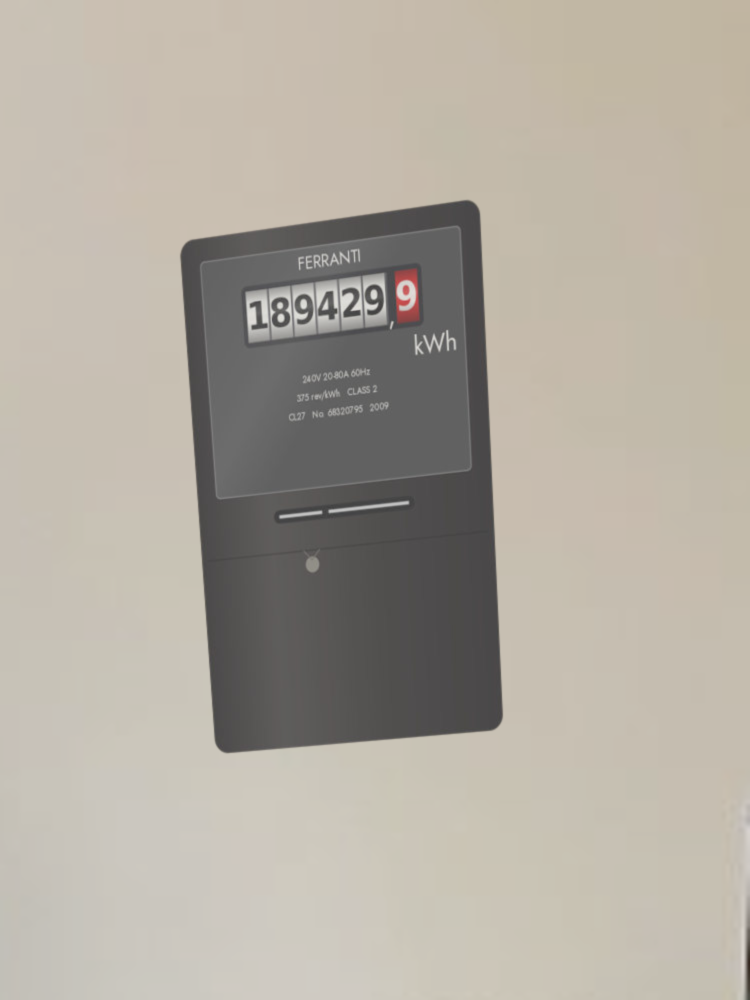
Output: 189429.9 kWh
